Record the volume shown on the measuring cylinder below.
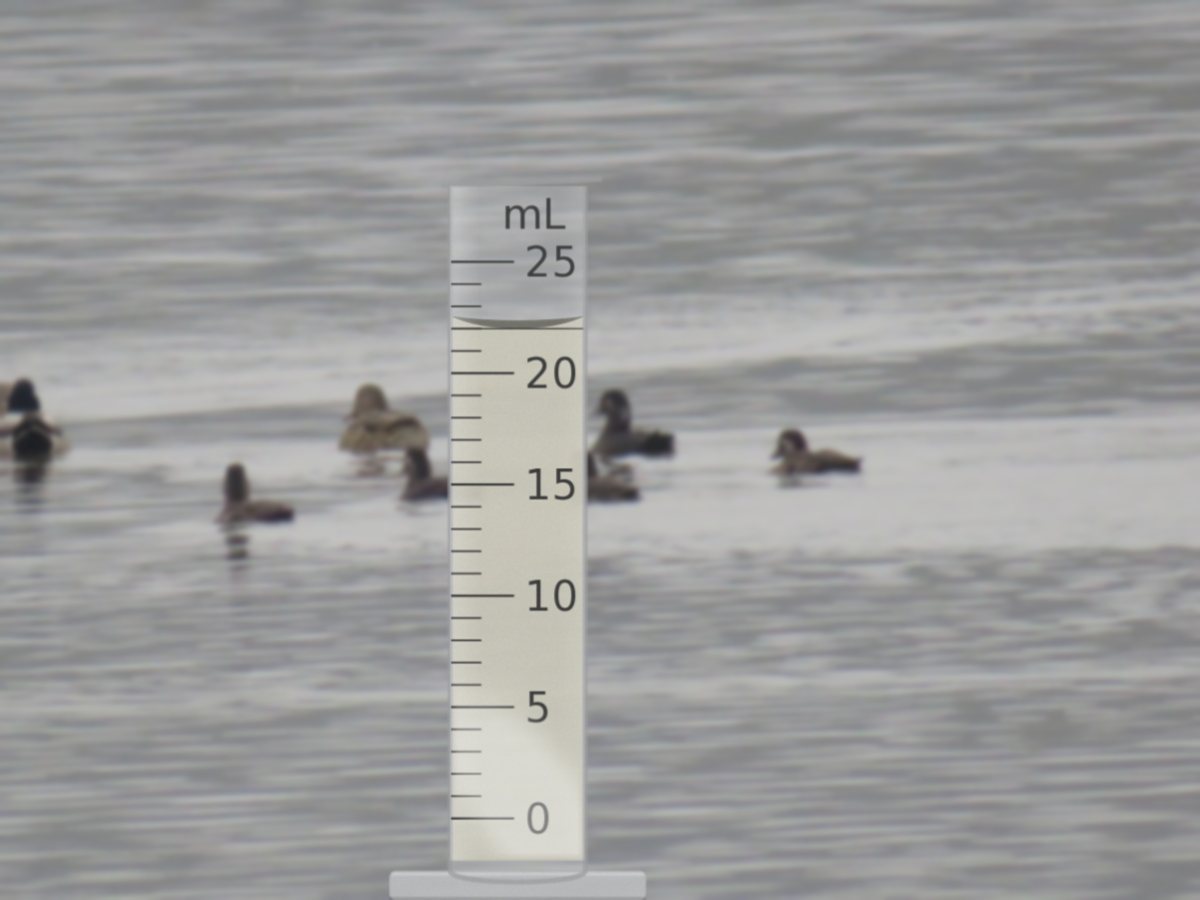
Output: 22 mL
